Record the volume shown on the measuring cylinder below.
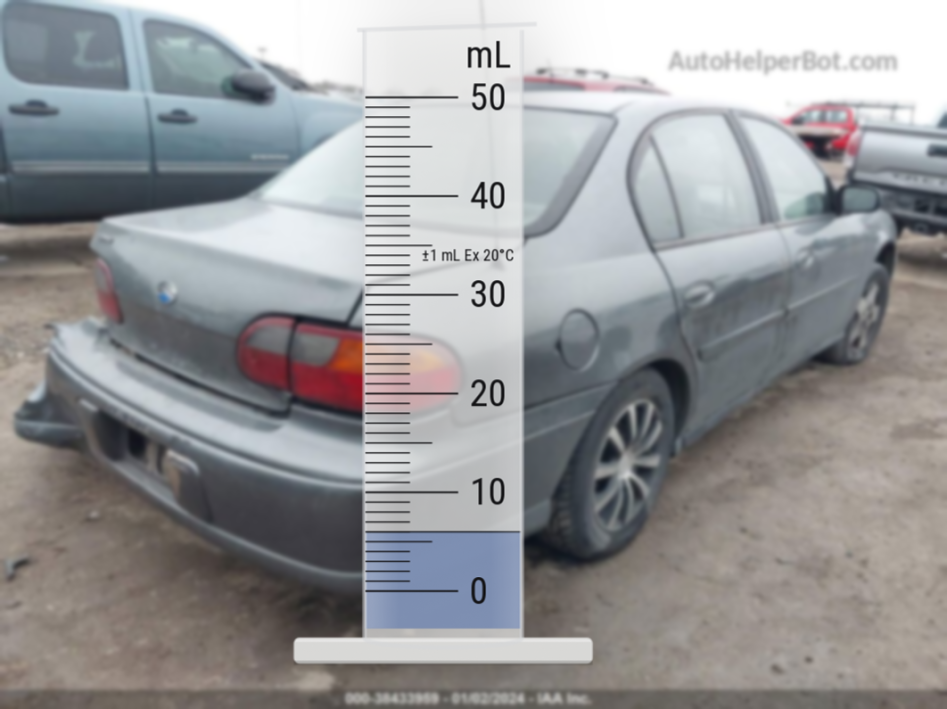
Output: 6 mL
